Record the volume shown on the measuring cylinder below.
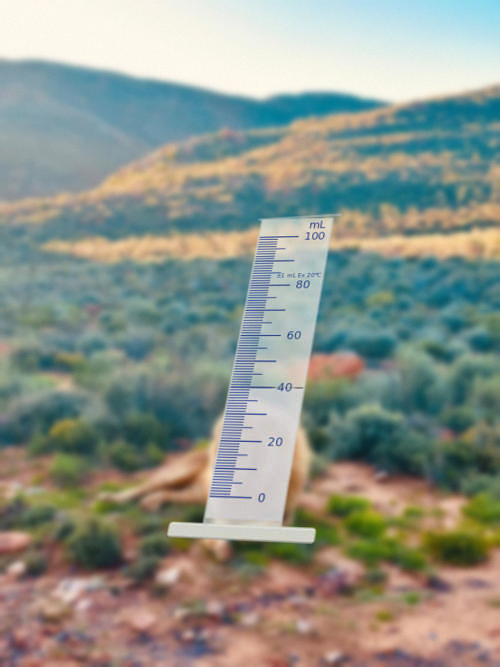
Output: 40 mL
